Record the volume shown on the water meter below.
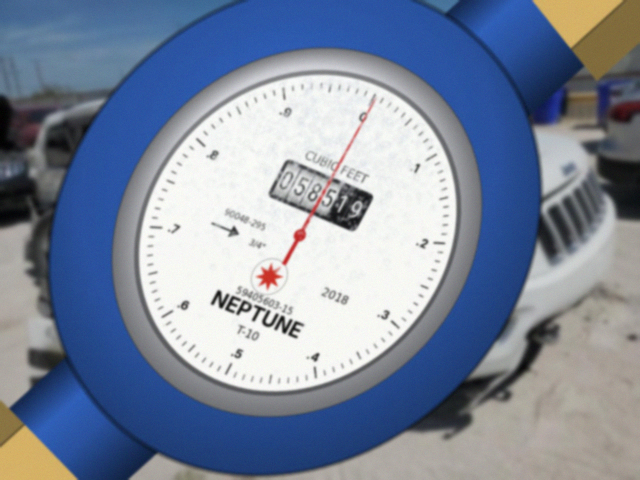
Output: 58519.00 ft³
